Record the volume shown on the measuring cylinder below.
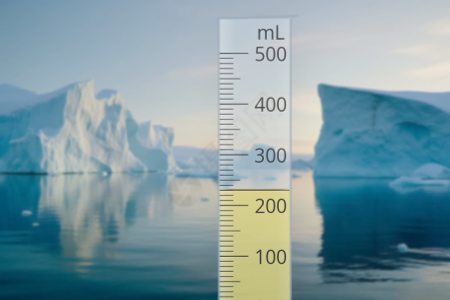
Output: 230 mL
